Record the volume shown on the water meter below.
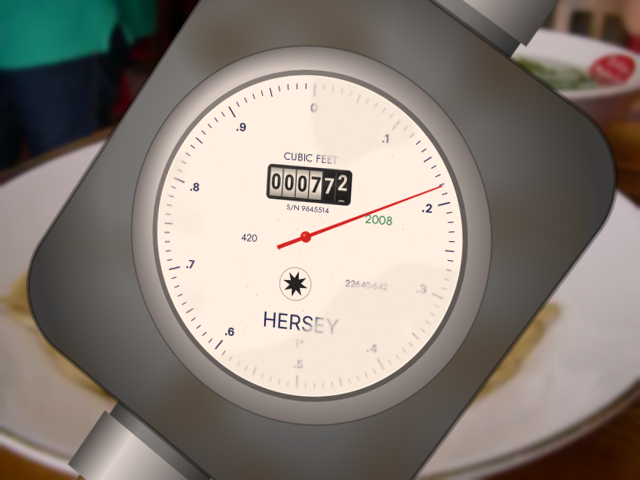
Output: 772.18 ft³
